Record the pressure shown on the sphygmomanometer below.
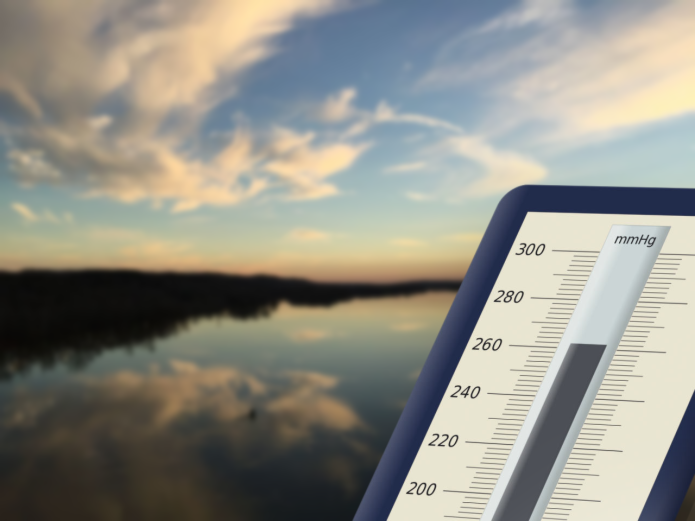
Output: 262 mmHg
